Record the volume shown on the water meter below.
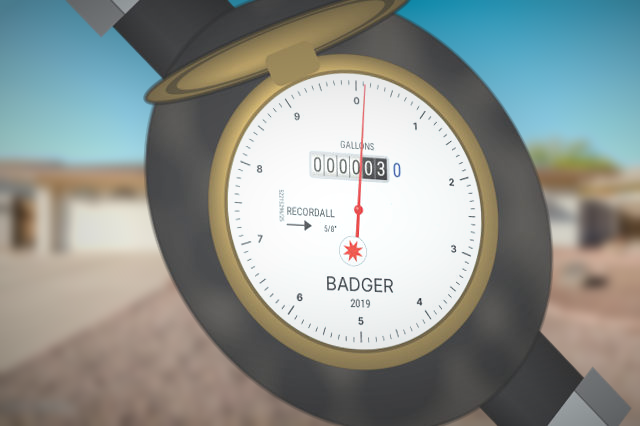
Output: 30.1 gal
